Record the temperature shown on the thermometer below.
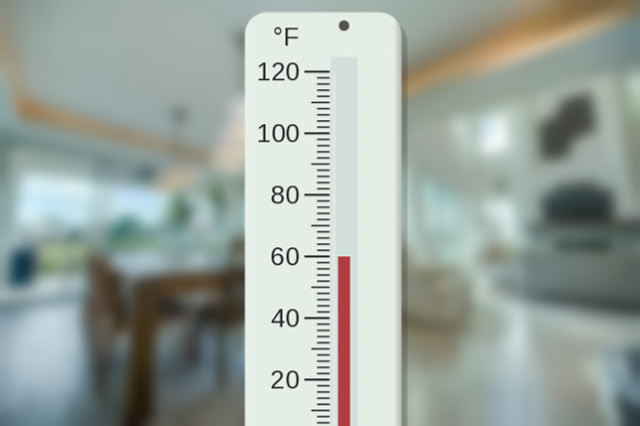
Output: 60 °F
